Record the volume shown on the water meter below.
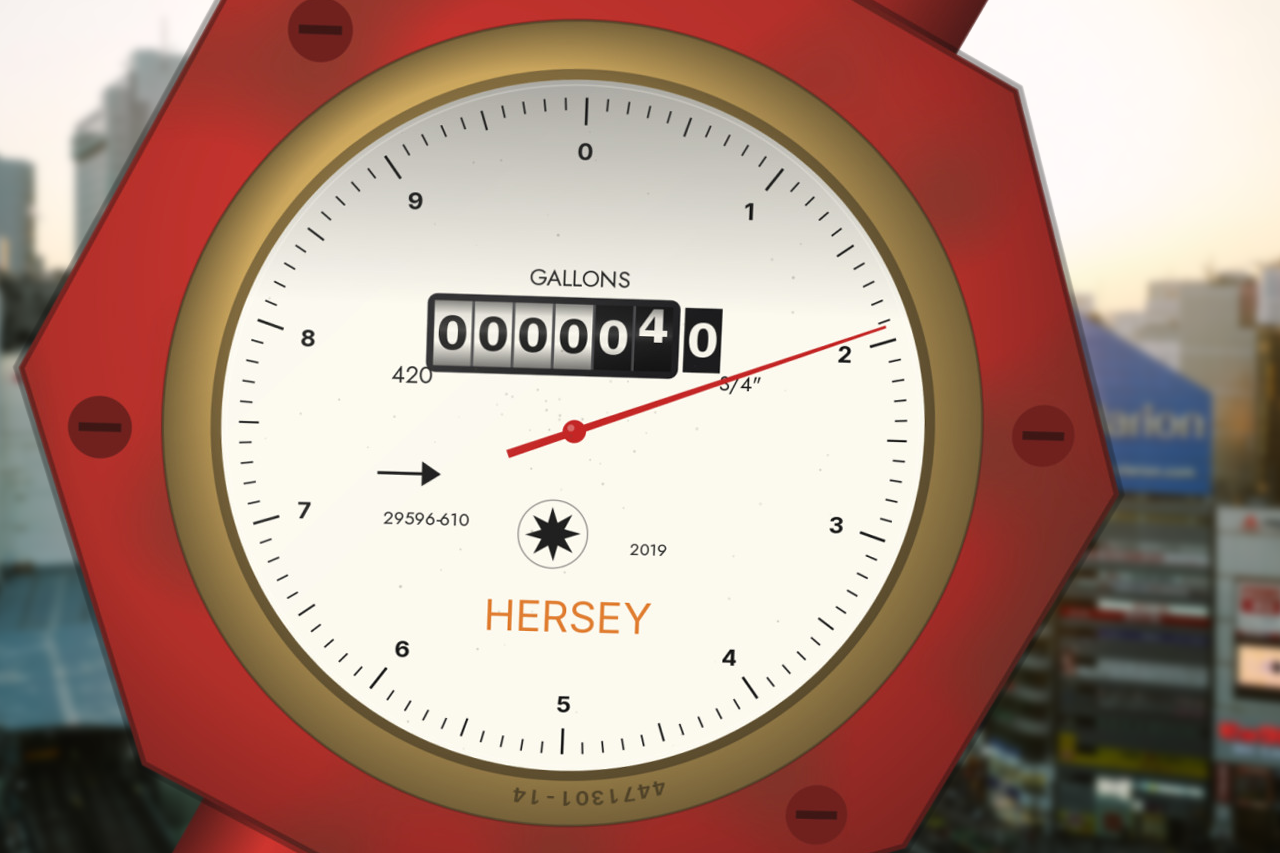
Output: 41.9 gal
